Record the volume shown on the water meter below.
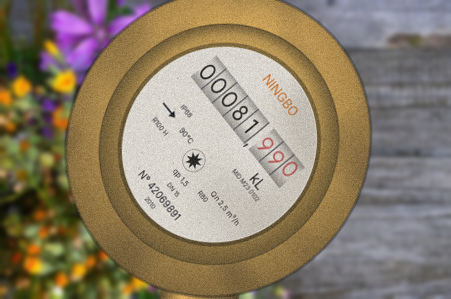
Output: 81.990 kL
